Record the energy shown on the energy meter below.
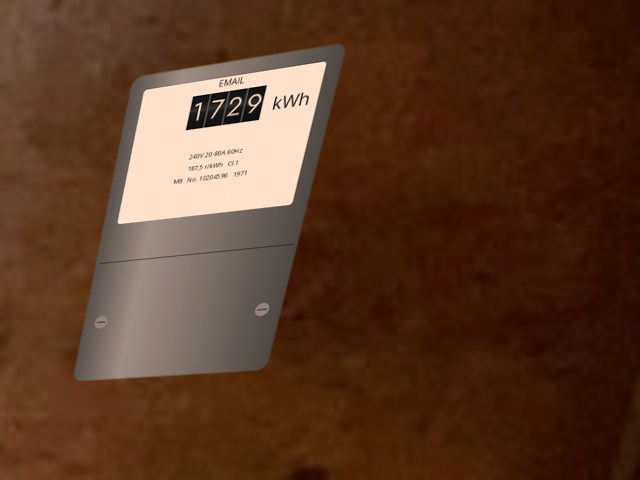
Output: 1729 kWh
